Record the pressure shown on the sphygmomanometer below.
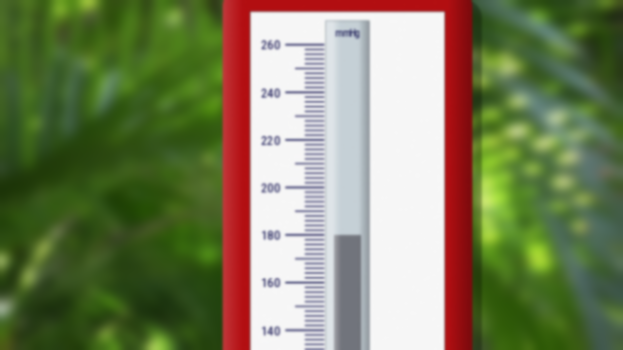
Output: 180 mmHg
